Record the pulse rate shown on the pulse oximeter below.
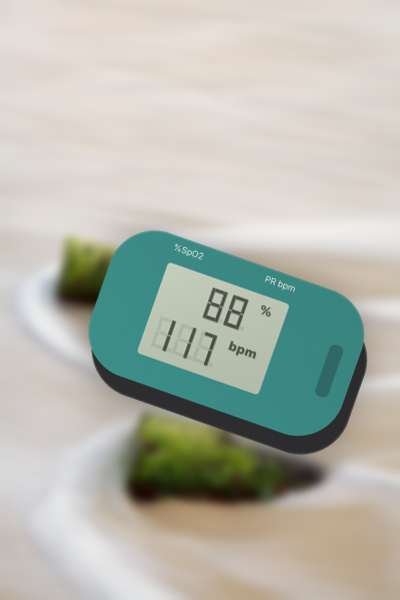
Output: 117 bpm
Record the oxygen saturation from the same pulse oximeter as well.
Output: 88 %
